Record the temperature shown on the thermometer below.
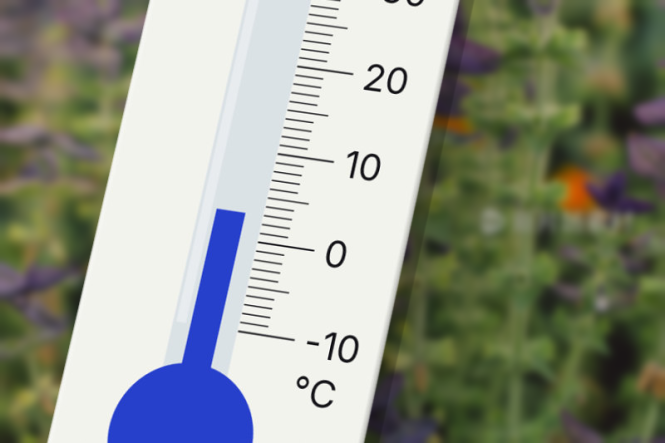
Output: 3 °C
